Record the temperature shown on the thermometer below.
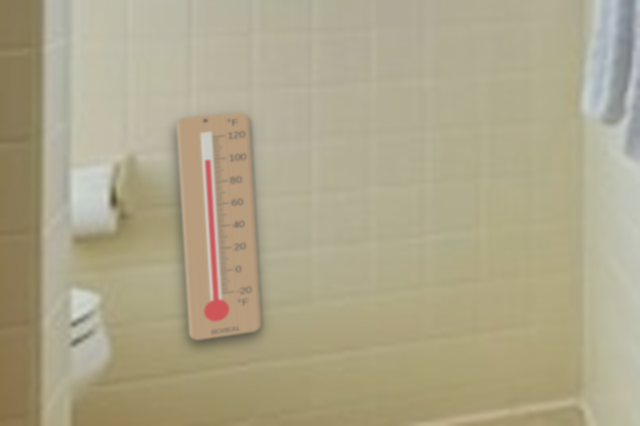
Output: 100 °F
